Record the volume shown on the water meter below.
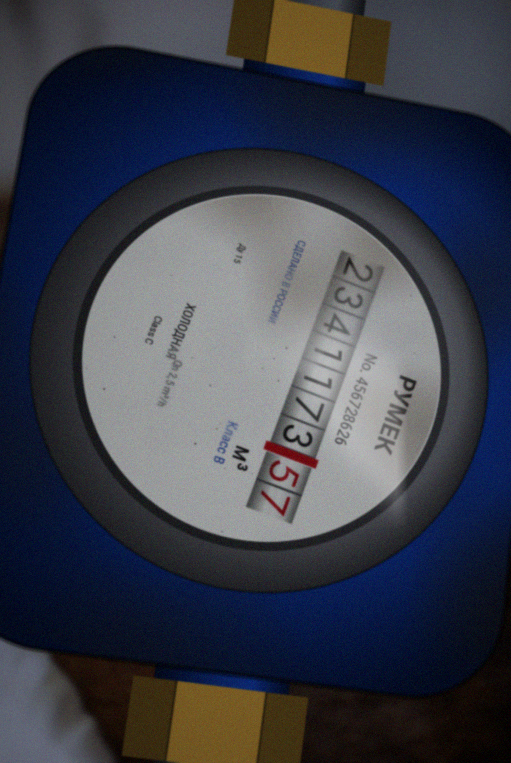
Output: 2341173.57 m³
